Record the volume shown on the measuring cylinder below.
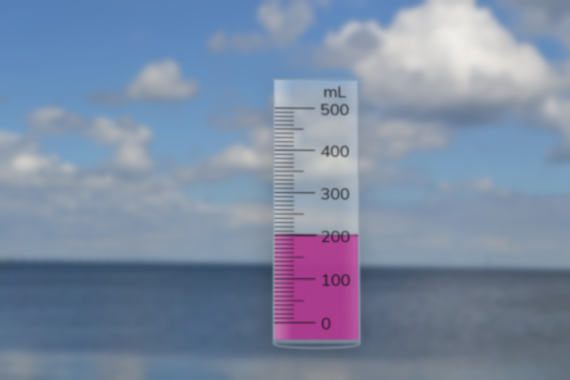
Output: 200 mL
